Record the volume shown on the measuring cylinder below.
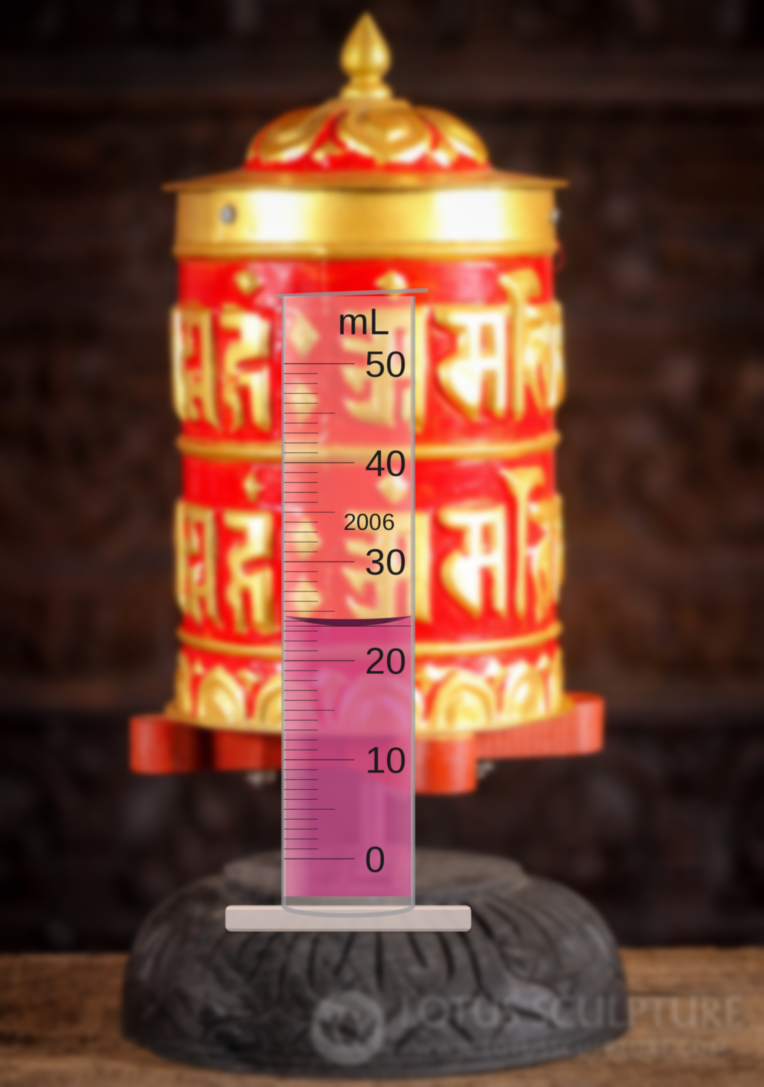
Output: 23.5 mL
